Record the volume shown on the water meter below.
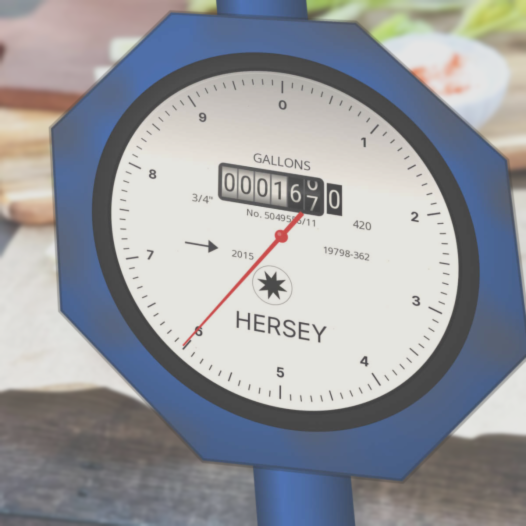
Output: 1666.0 gal
